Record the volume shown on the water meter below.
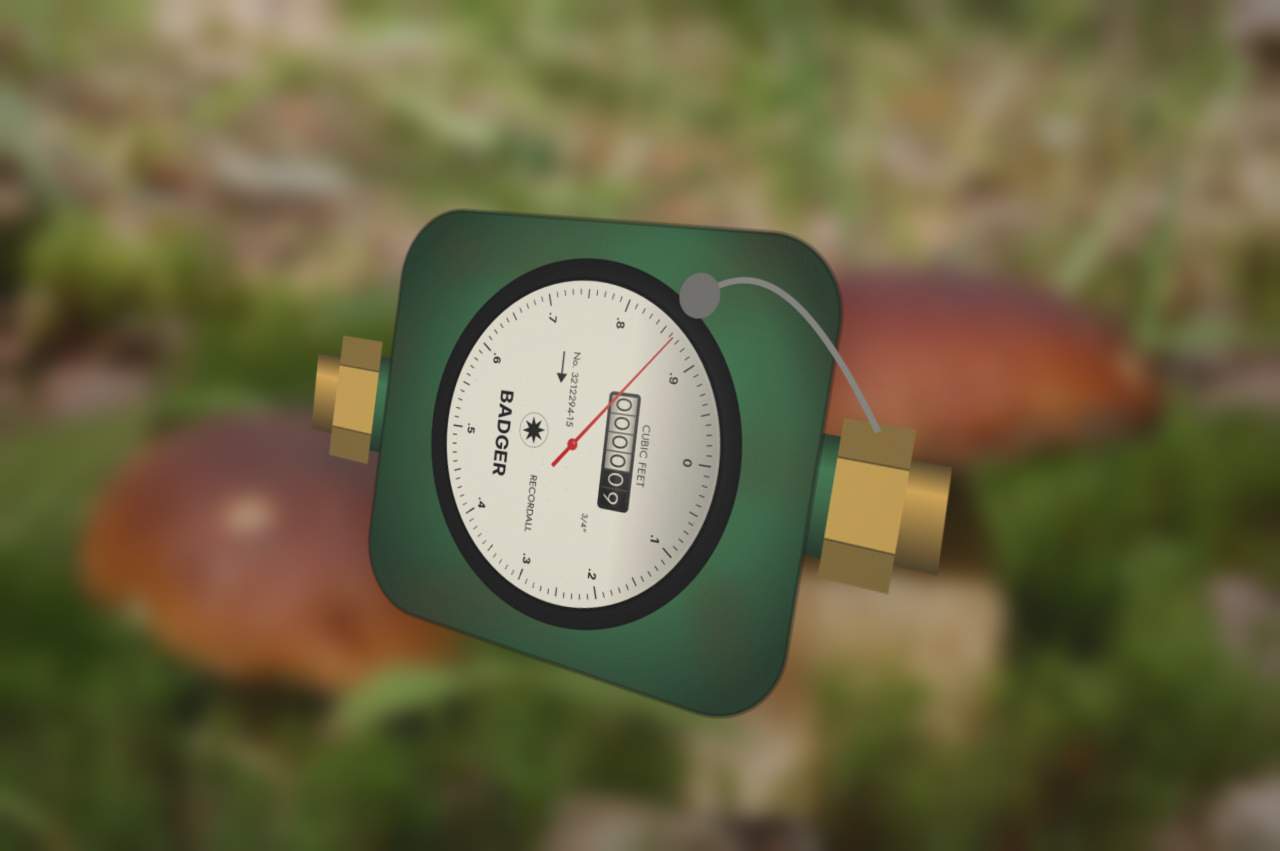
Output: 8.86 ft³
